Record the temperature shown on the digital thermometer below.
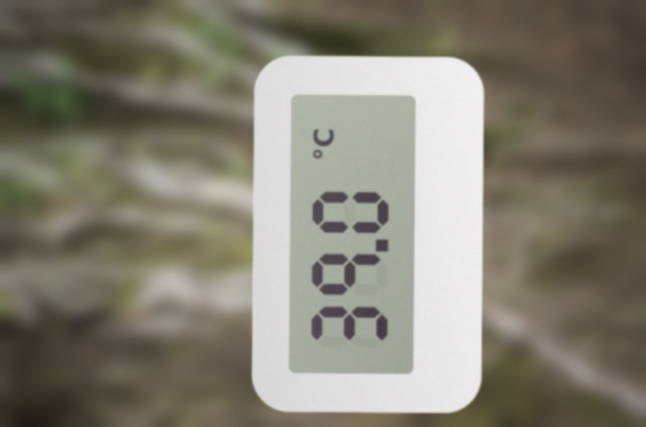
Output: 39.0 °C
